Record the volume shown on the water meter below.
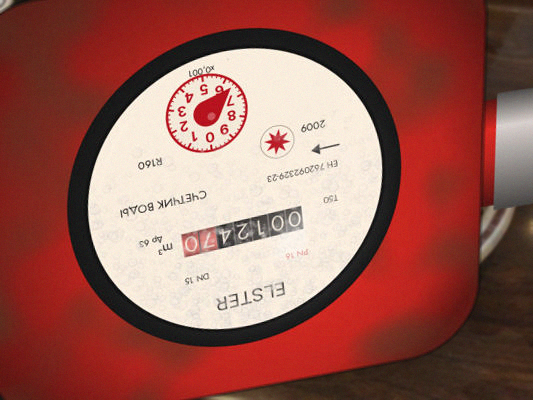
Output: 124.706 m³
